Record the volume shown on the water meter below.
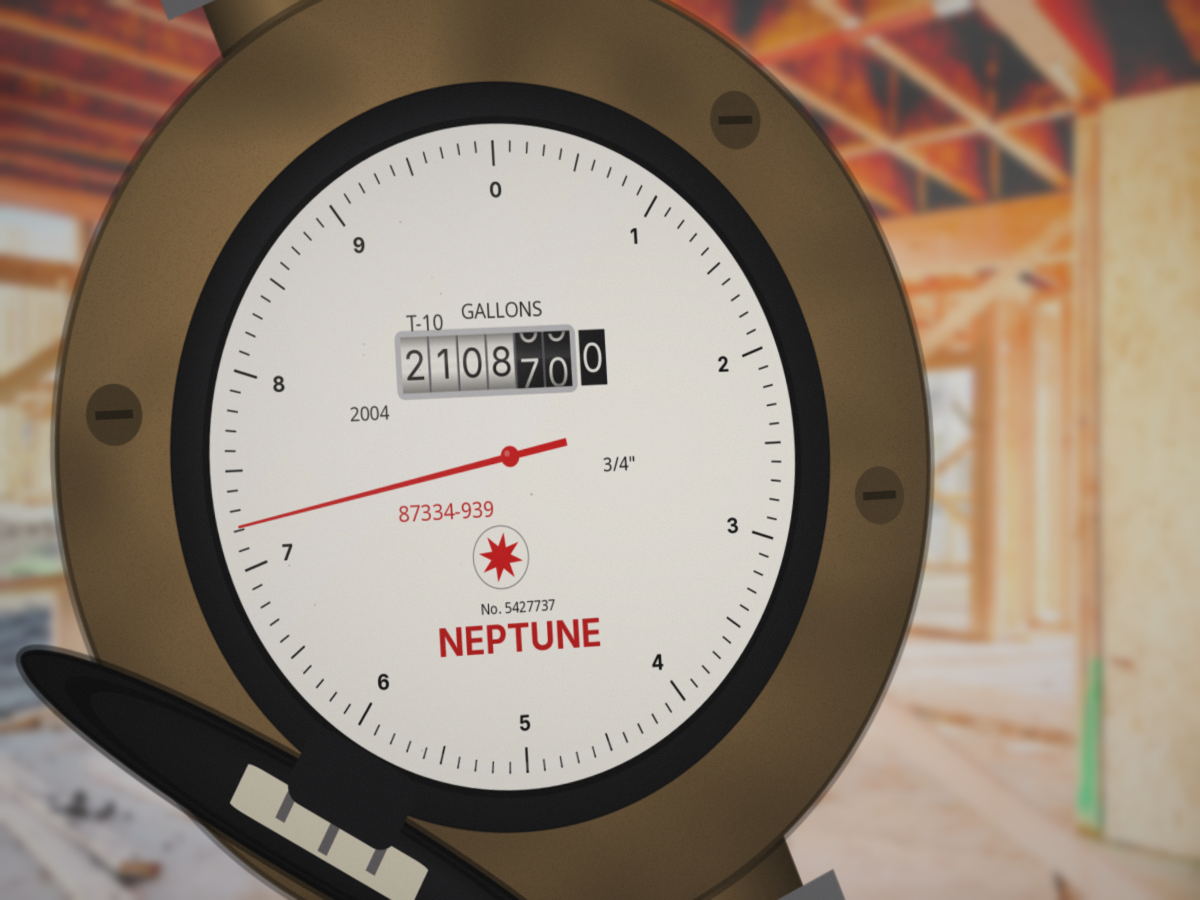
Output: 2108697.2 gal
